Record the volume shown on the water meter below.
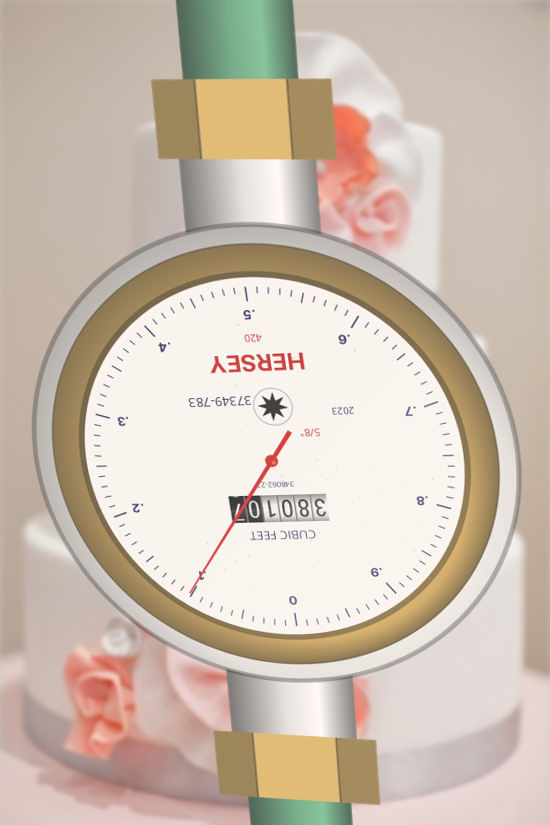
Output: 380107.10 ft³
